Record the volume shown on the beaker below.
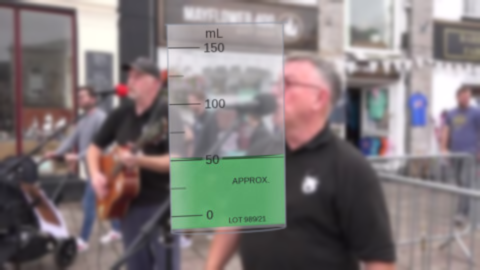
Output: 50 mL
